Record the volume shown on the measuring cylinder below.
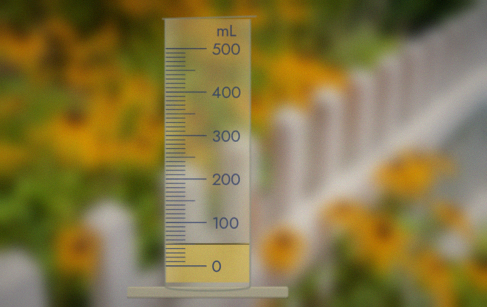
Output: 50 mL
